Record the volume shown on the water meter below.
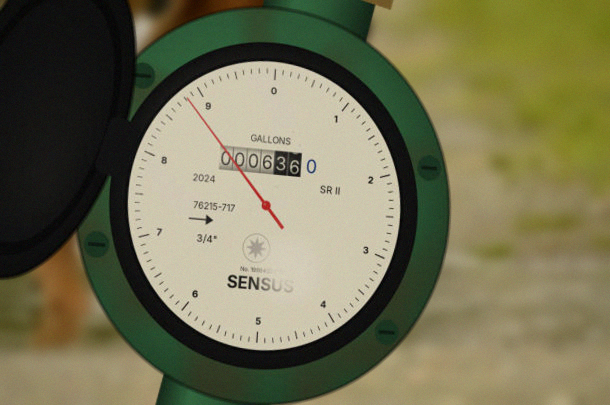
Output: 6358.8 gal
